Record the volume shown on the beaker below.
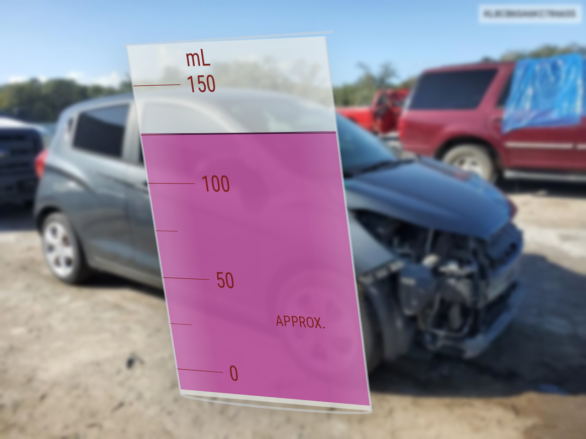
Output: 125 mL
